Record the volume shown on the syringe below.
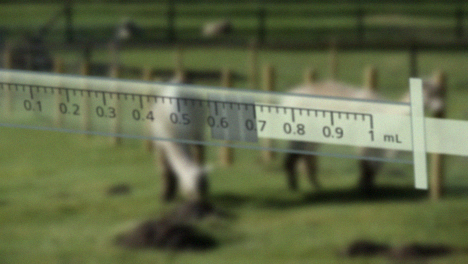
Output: 0.58 mL
